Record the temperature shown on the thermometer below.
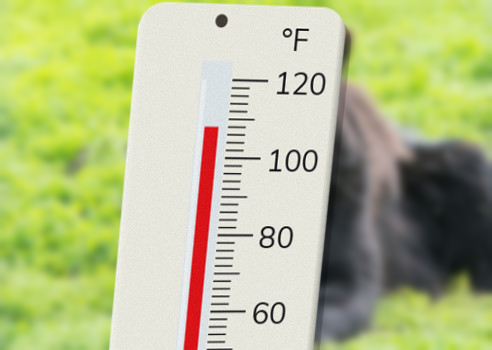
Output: 108 °F
